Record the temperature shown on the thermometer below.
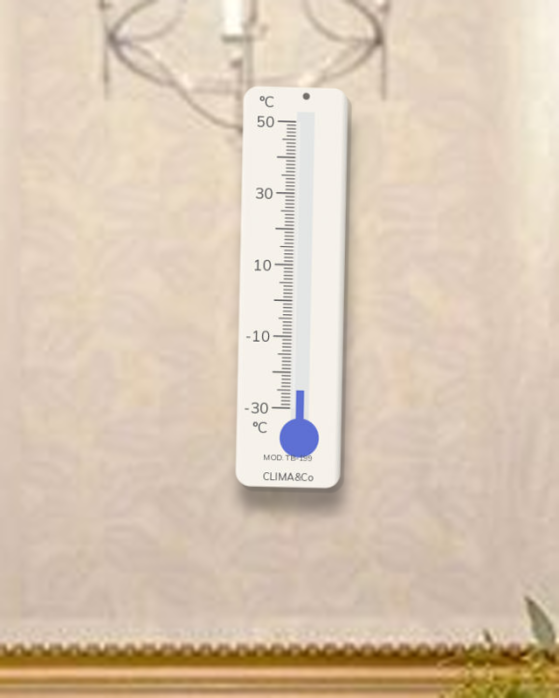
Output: -25 °C
